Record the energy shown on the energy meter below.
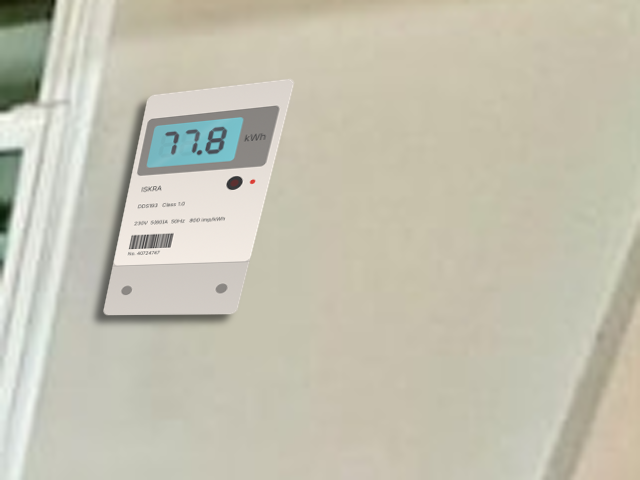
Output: 77.8 kWh
